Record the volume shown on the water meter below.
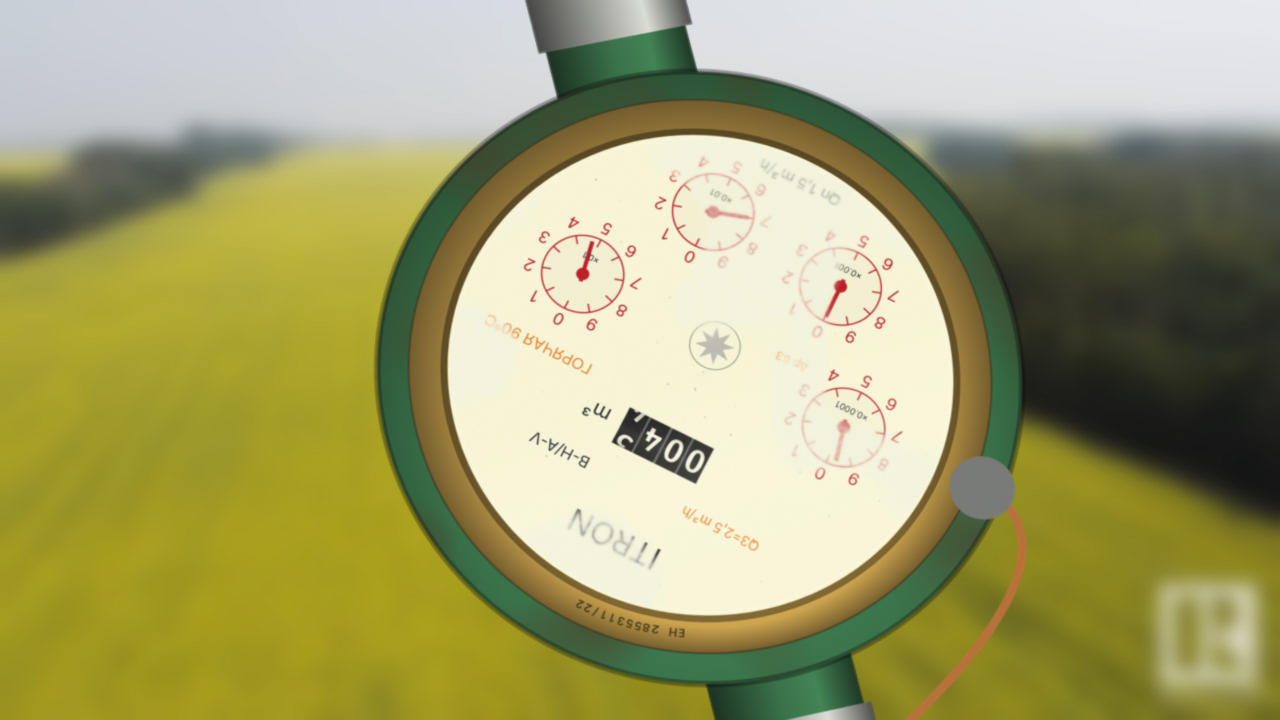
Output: 43.4699 m³
